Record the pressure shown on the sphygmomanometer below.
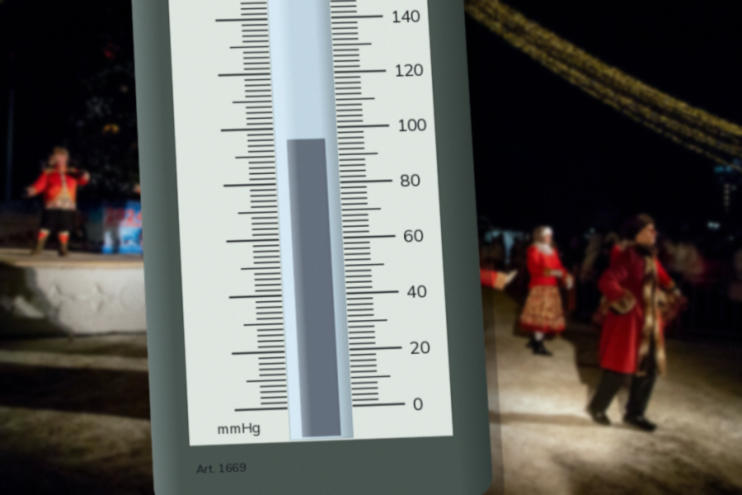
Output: 96 mmHg
